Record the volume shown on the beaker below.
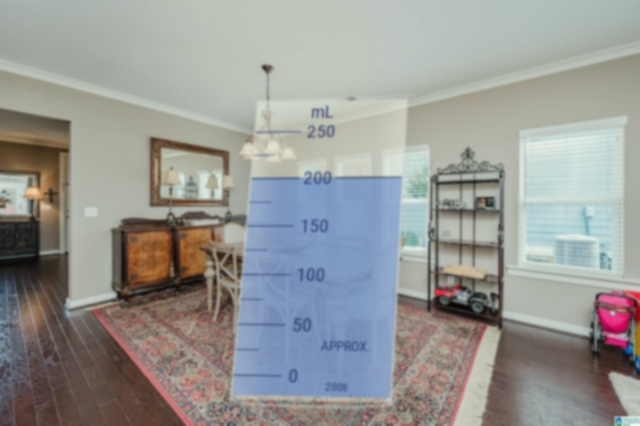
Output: 200 mL
